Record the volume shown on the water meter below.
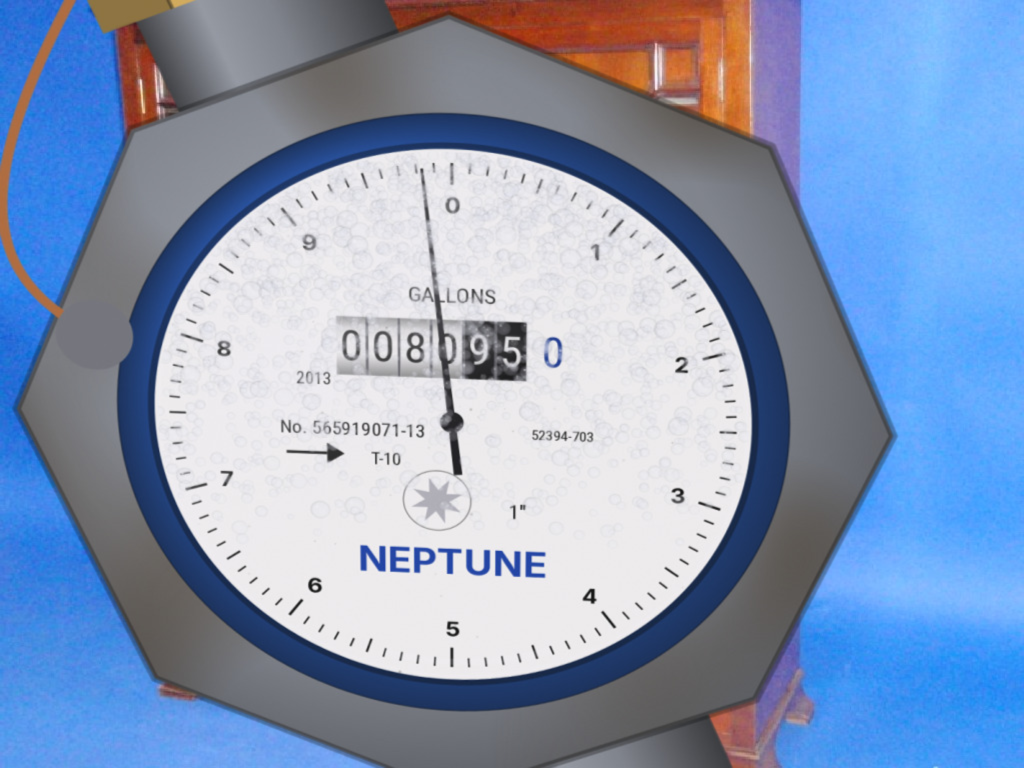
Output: 80949.8 gal
